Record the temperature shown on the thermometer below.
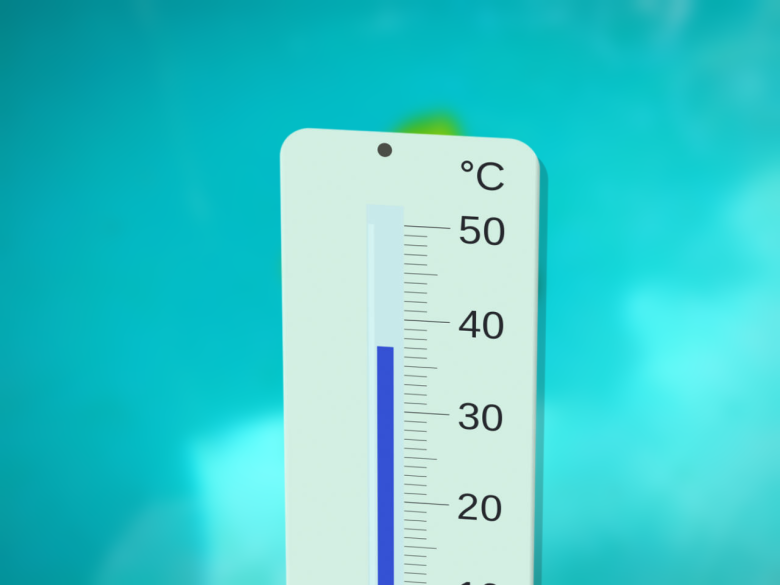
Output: 37 °C
